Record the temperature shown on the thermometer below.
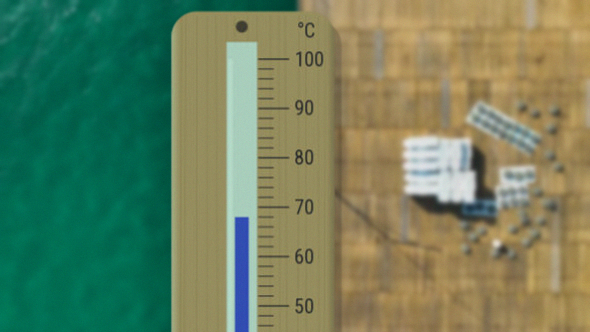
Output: 68 °C
